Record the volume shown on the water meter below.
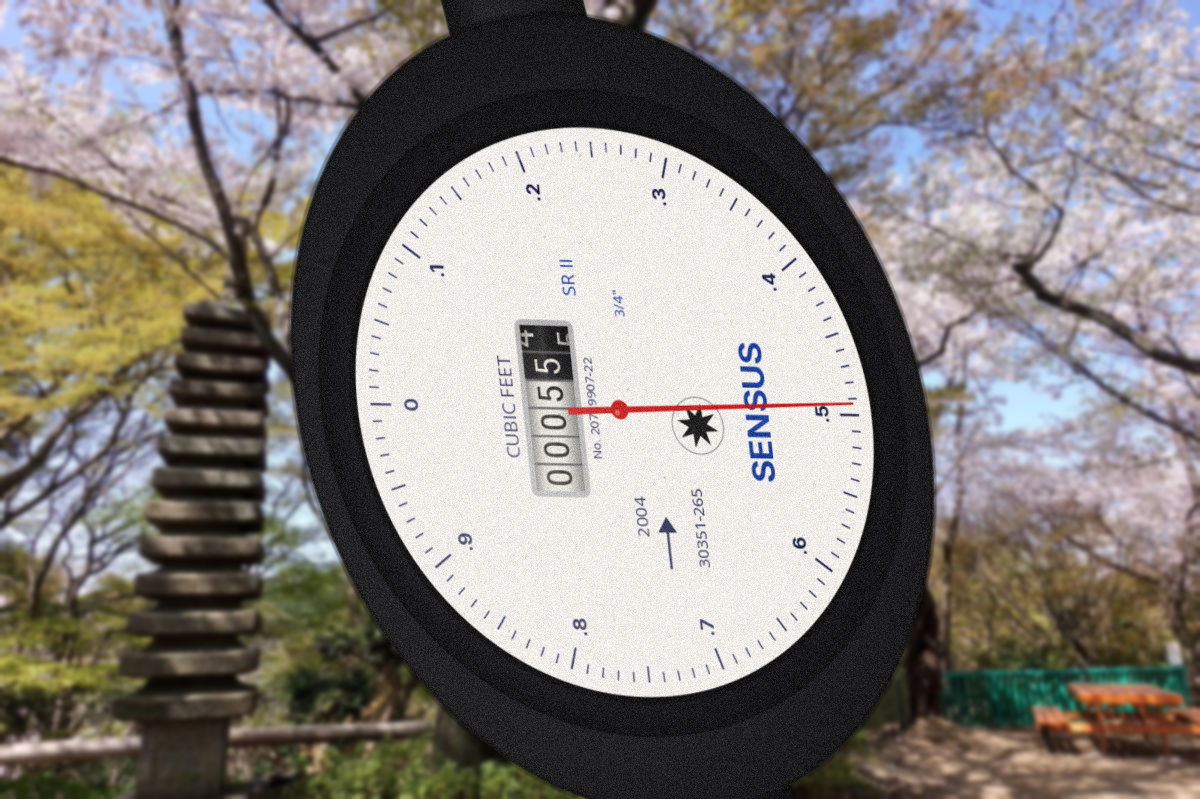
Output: 554.49 ft³
